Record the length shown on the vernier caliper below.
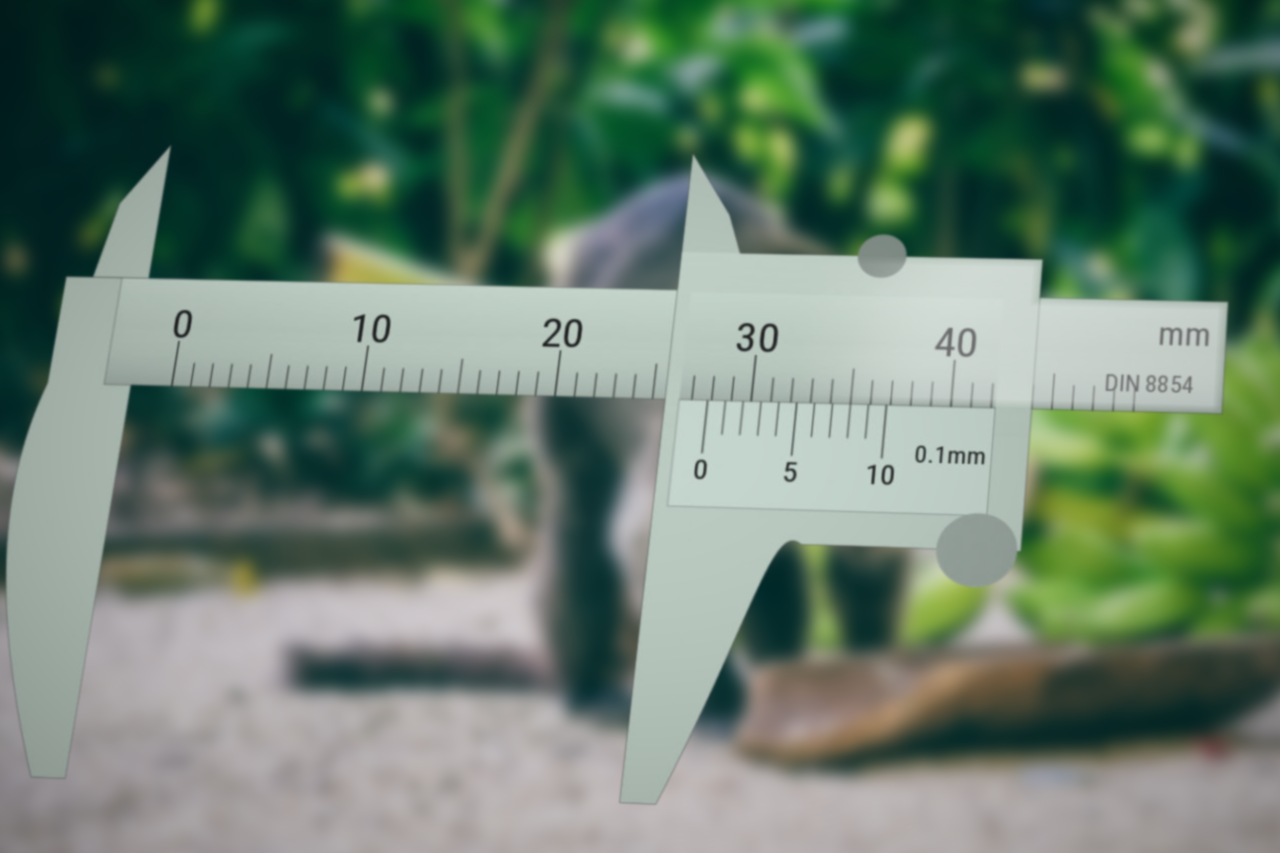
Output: 27.8 mm
